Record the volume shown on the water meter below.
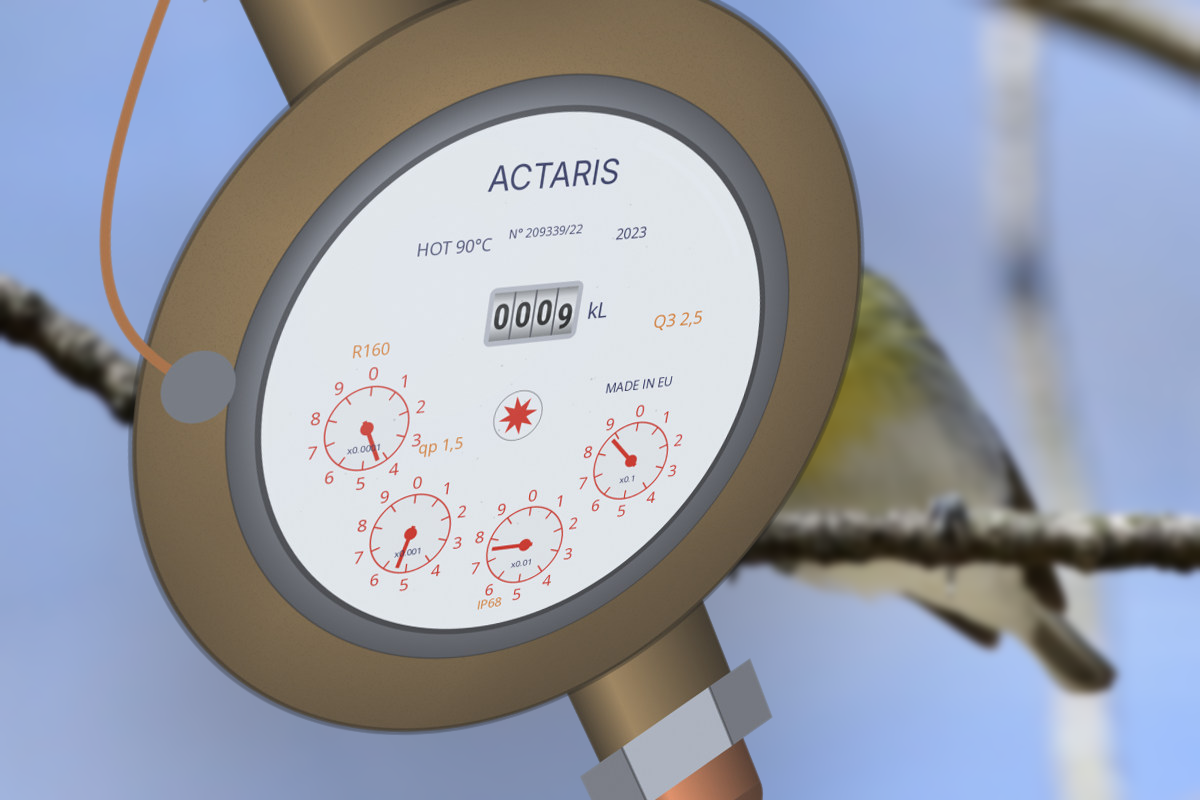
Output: 8.8754 kL
